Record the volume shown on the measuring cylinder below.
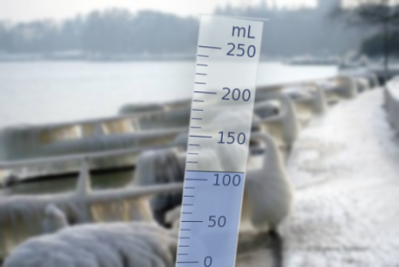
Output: 110 mL
